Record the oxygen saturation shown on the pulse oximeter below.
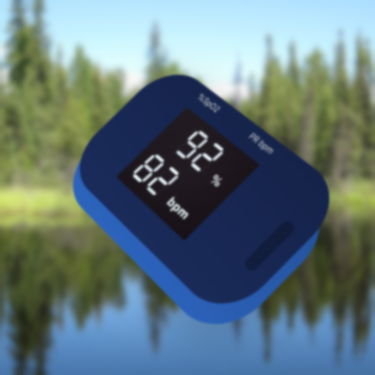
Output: 92 %
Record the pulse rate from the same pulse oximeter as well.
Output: 82 bpm
